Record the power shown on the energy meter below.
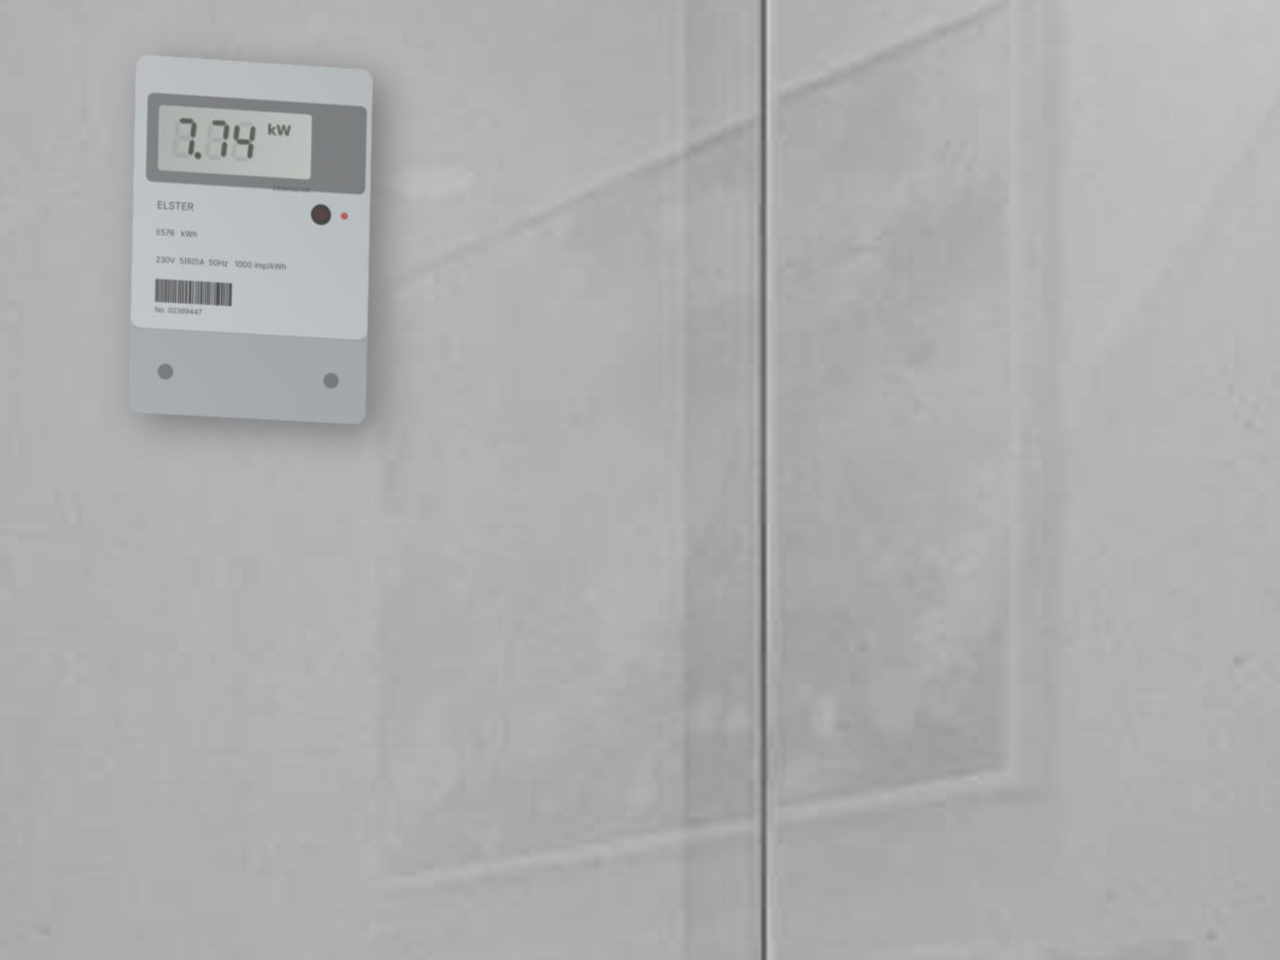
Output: 7.74 kW
